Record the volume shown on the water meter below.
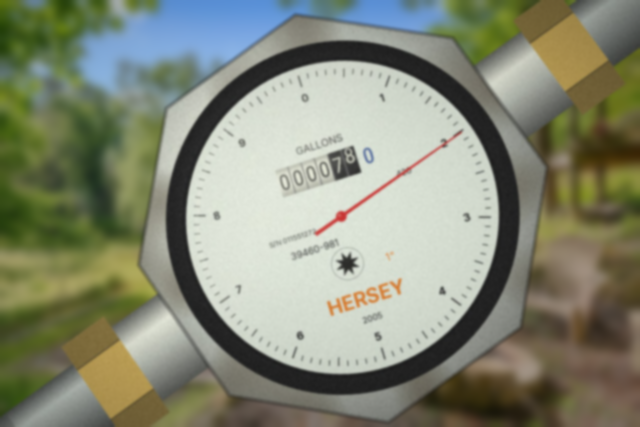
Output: 782.0 gal
